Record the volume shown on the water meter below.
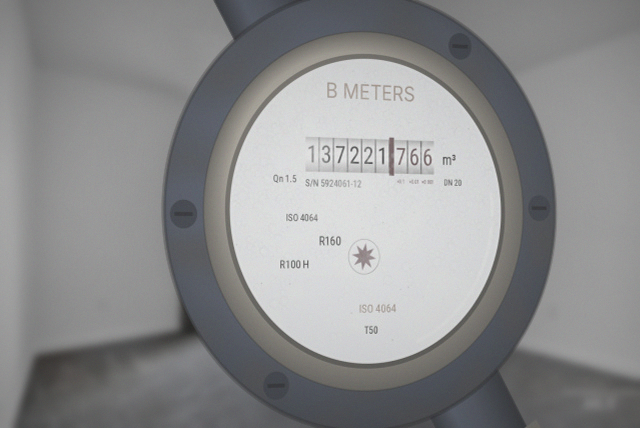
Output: 137221.766 m³
